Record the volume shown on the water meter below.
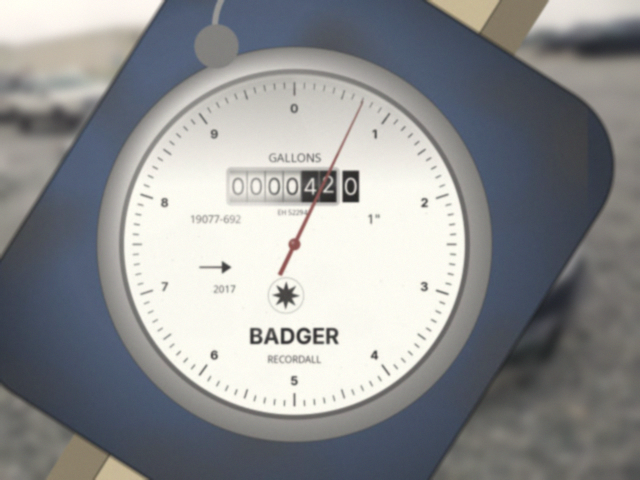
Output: 420.7 gal
